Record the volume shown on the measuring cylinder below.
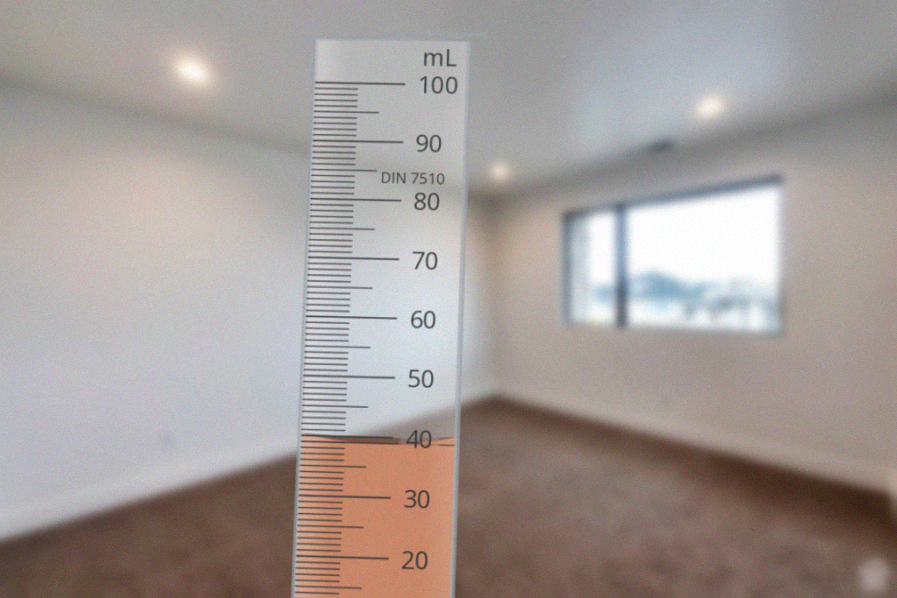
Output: 39 mL
